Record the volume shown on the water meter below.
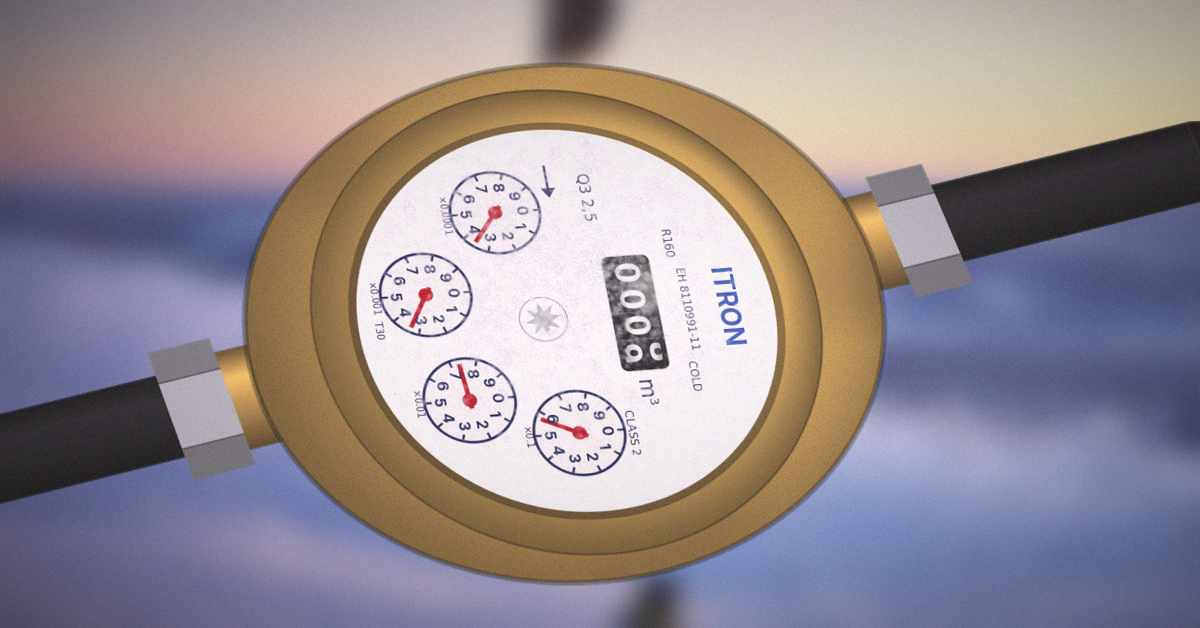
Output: 8.5733 m³
